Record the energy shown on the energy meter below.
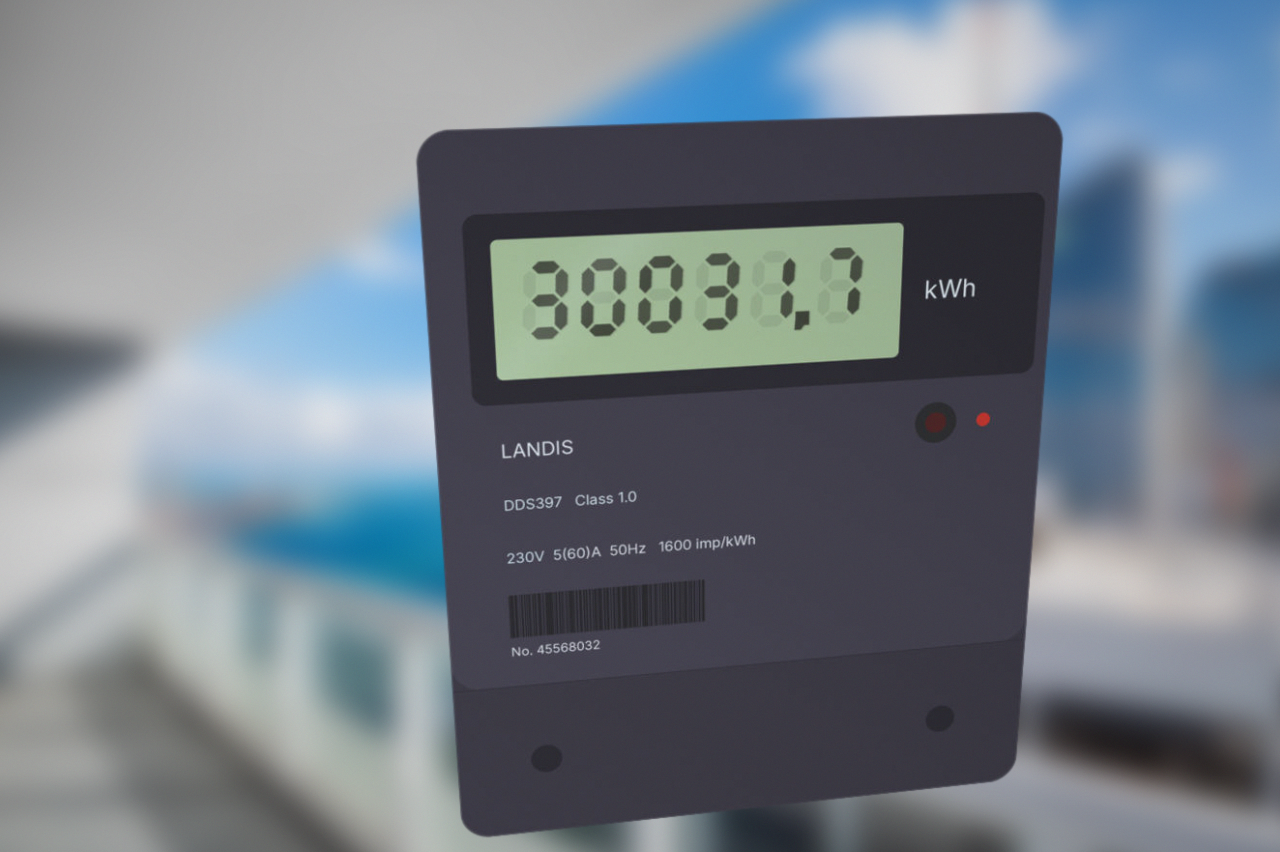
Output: 30031.7 kWh
